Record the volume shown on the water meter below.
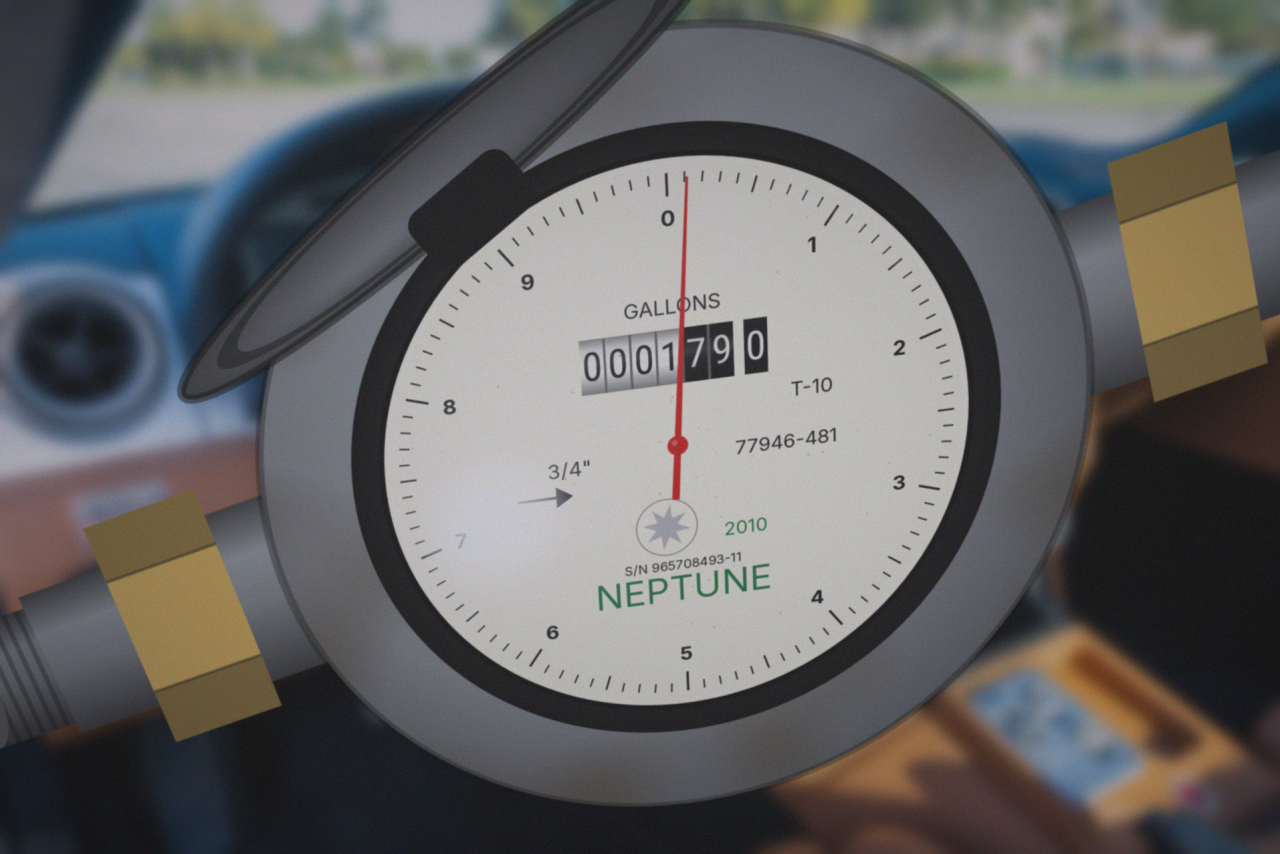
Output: 1790.1 gal
